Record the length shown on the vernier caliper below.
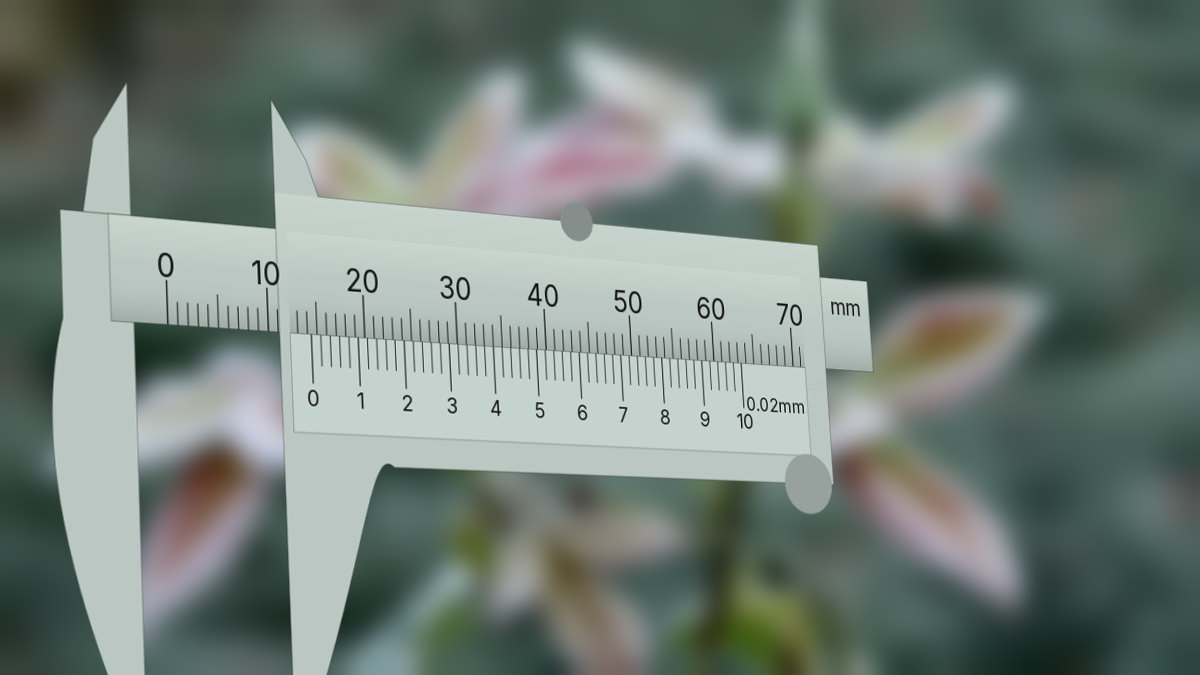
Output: 14.4 mm
